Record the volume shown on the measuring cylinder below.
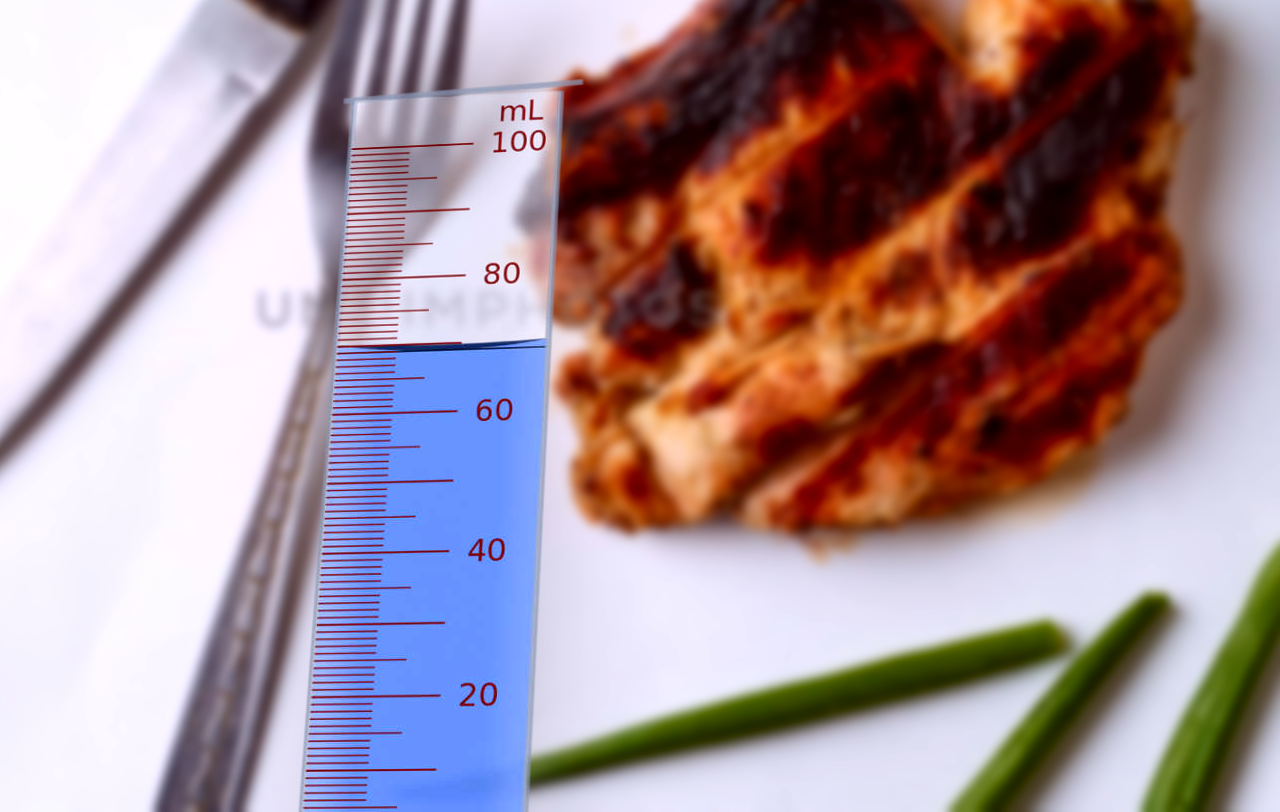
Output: 69 mL
